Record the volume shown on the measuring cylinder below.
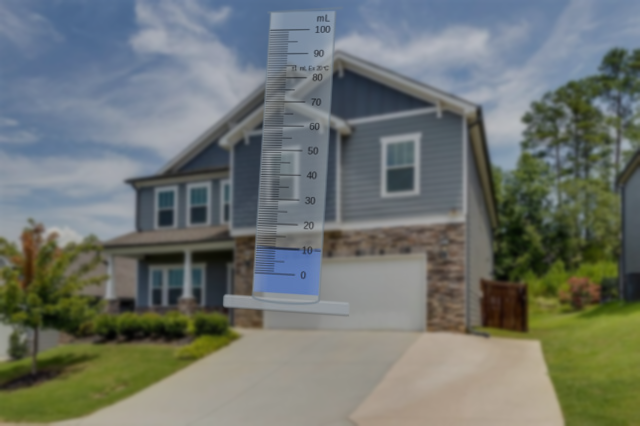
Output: 10 mL
